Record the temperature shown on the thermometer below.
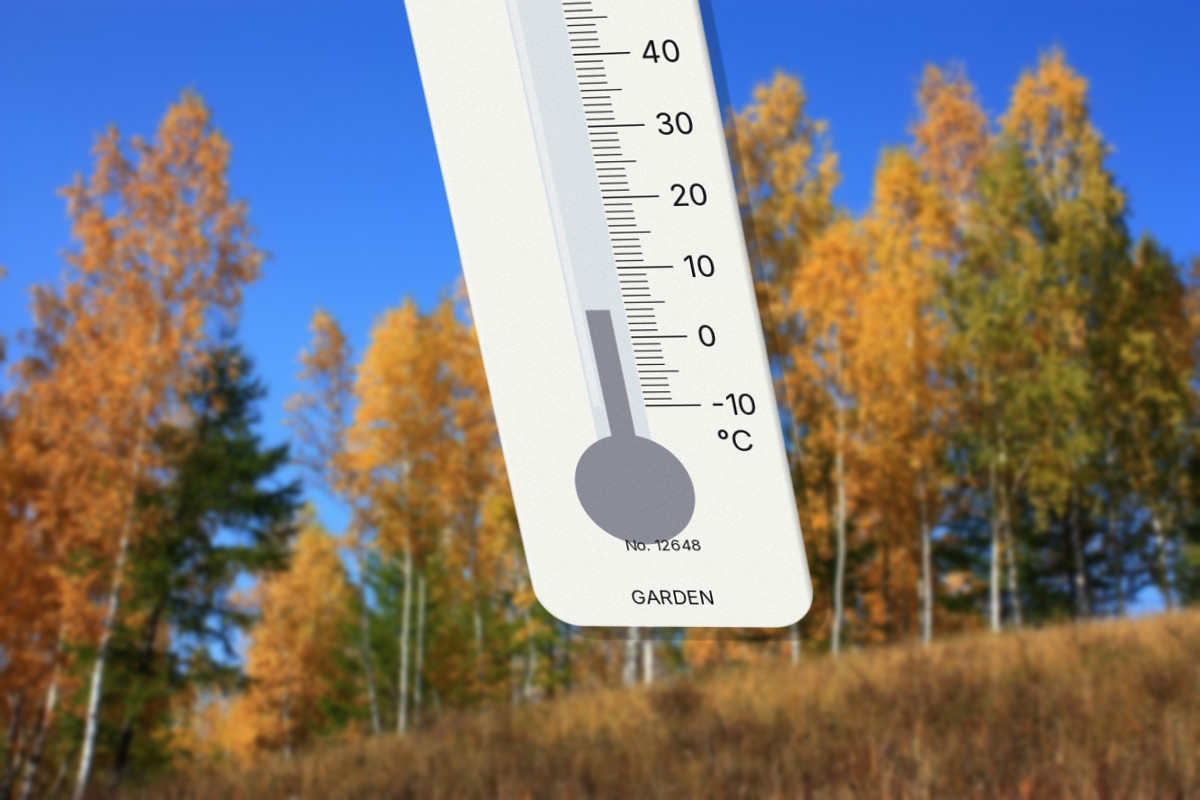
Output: 4 °C
